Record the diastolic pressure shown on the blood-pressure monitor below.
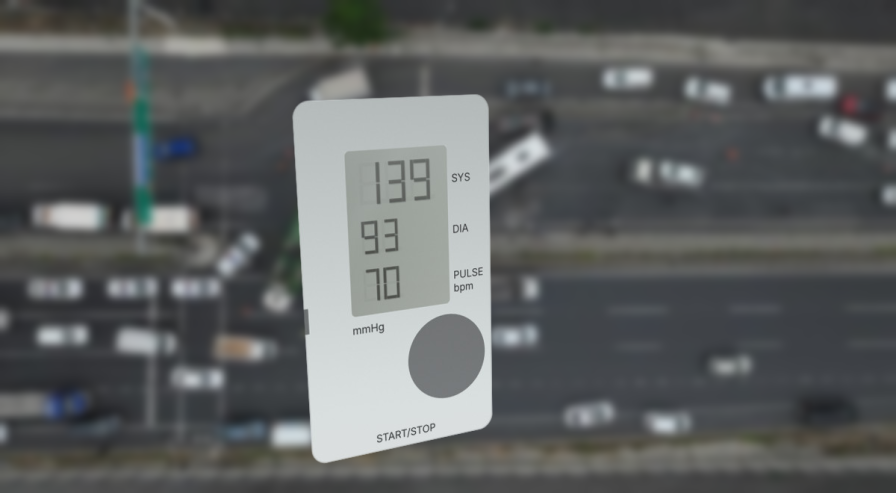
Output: 93 mmHg
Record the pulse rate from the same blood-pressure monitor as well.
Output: 70 bpm
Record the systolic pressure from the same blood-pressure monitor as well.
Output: 139 mmHg
